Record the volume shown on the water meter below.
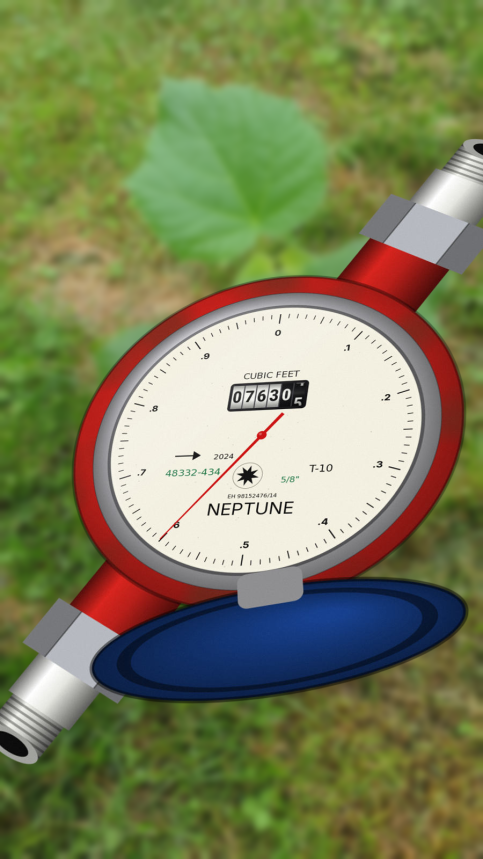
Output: 76304.60 ft³
